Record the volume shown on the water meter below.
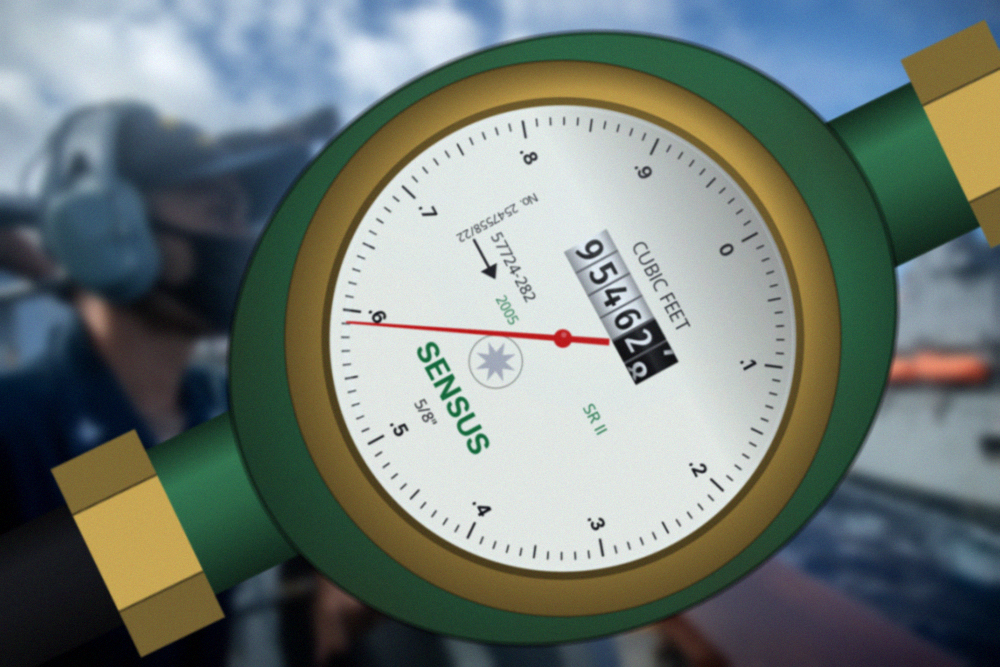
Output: 954627.59 ft³
